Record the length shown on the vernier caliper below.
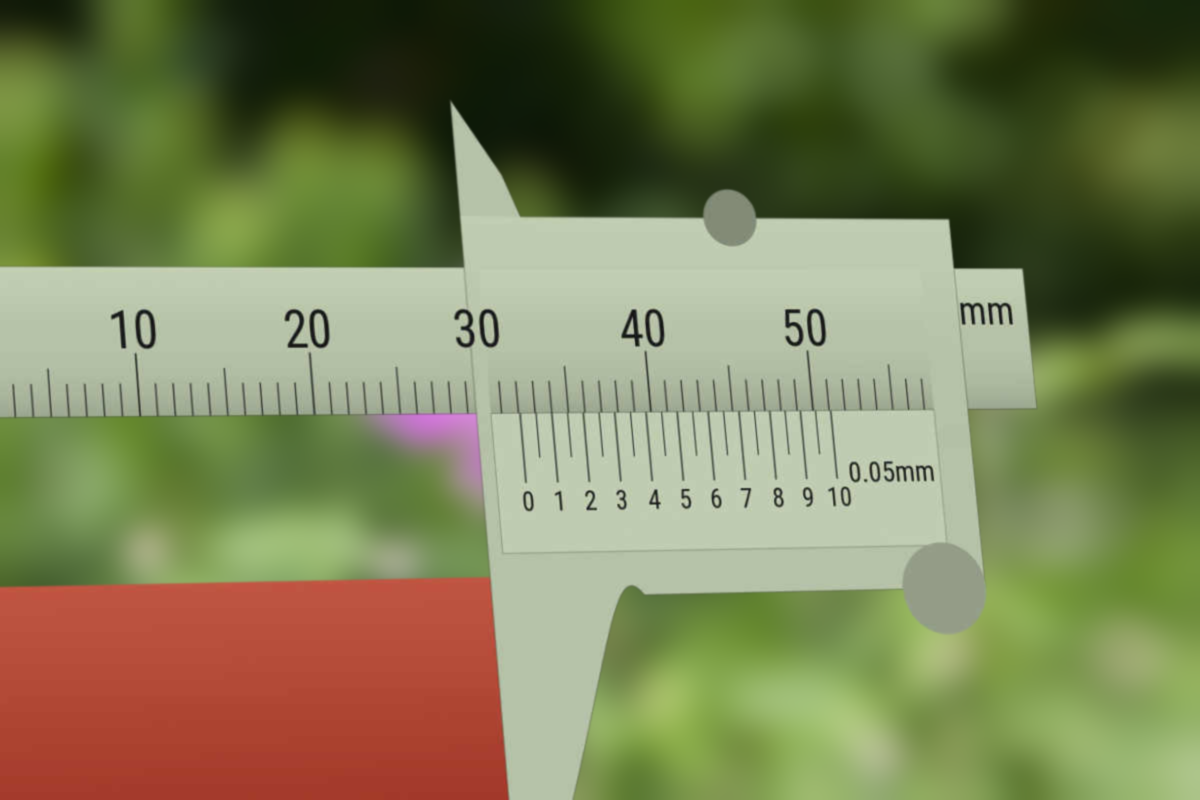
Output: 32.1 mm
